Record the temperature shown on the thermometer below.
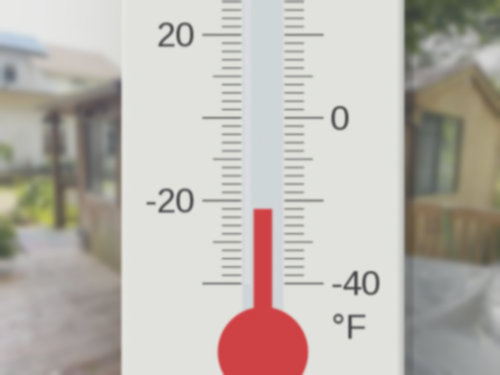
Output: -22 °F
